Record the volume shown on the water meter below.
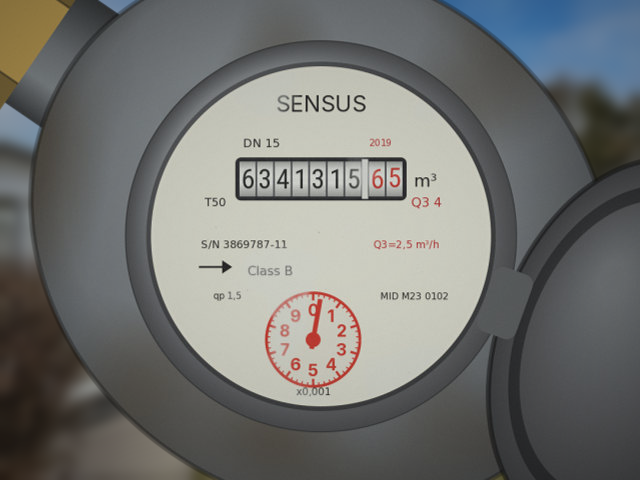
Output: 6341315.650 m³
